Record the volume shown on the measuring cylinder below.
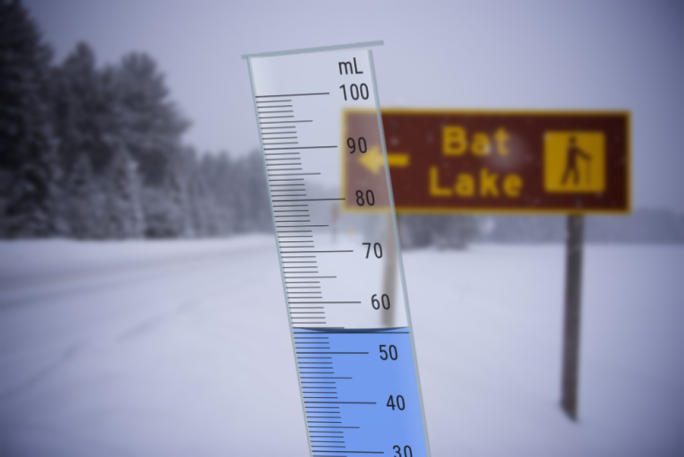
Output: 54 mL
